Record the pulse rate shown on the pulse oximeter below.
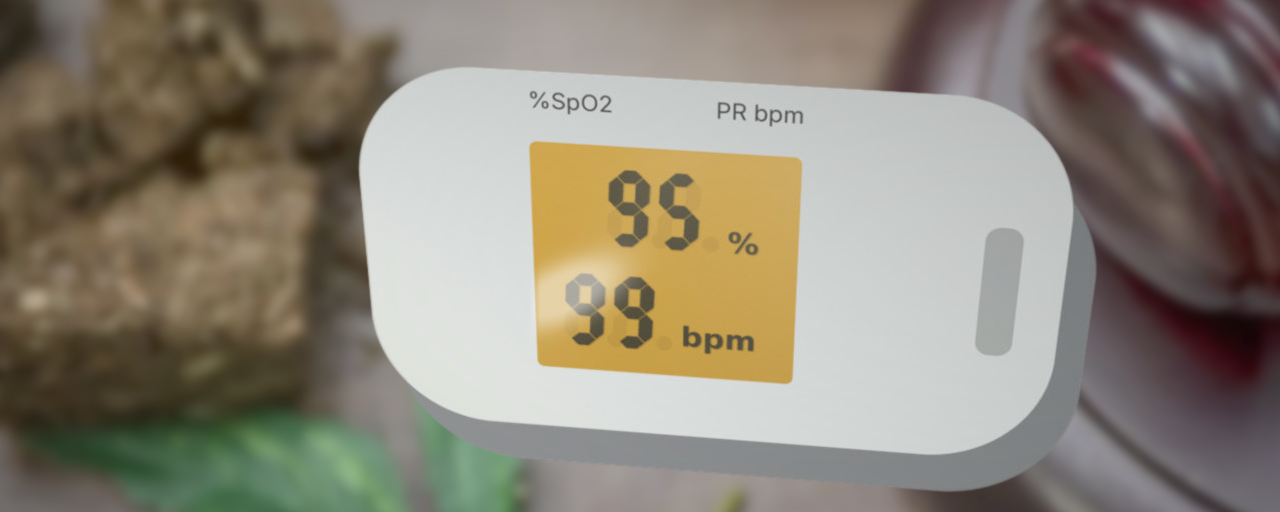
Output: 99 bpm
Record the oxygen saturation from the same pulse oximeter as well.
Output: 95 %
